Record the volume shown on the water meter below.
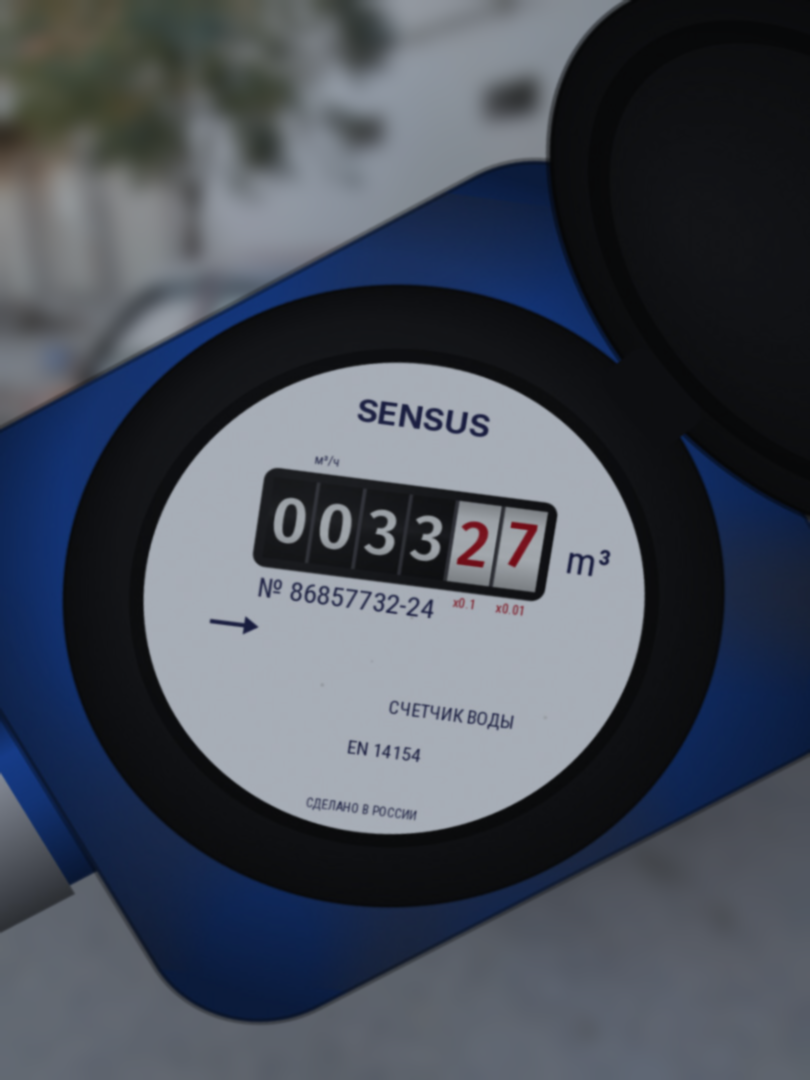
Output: 33.27 m³
